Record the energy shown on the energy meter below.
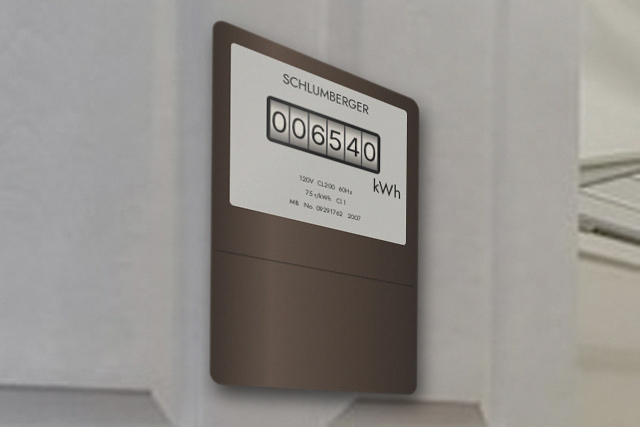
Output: 6540 kWh
